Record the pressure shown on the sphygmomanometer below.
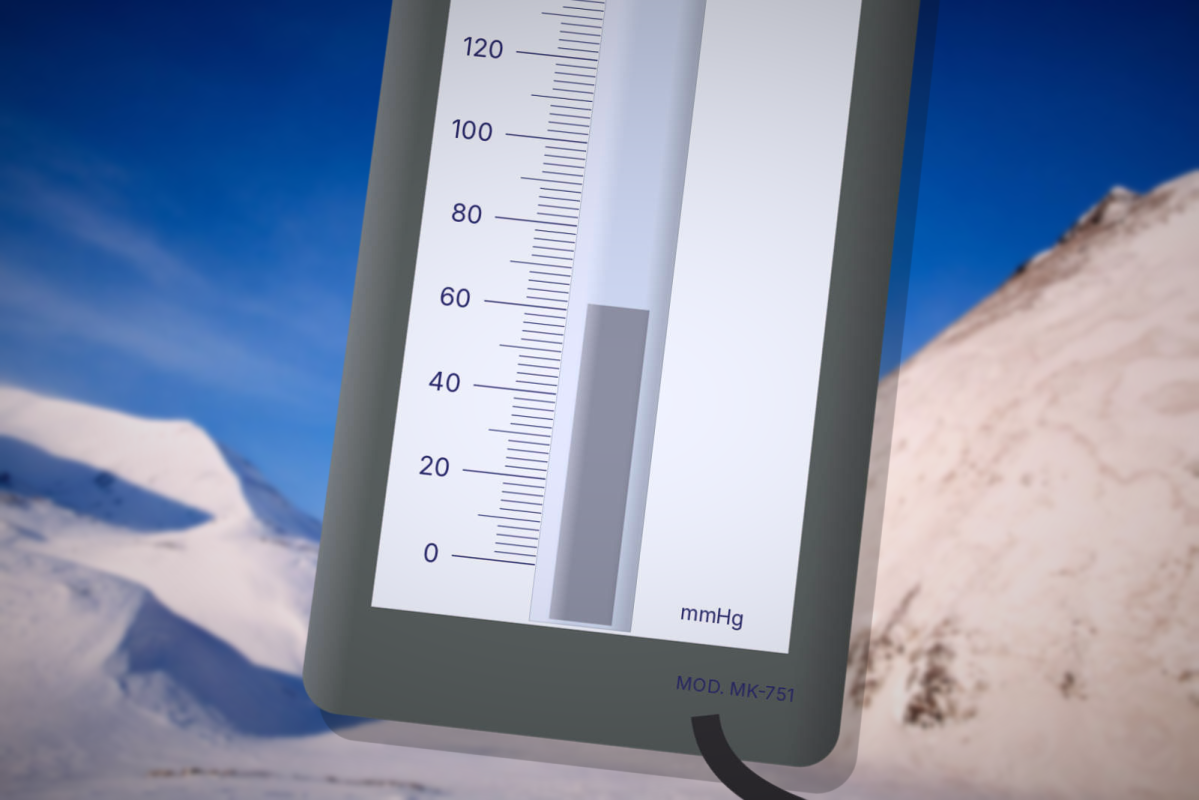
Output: 62 mmHg
